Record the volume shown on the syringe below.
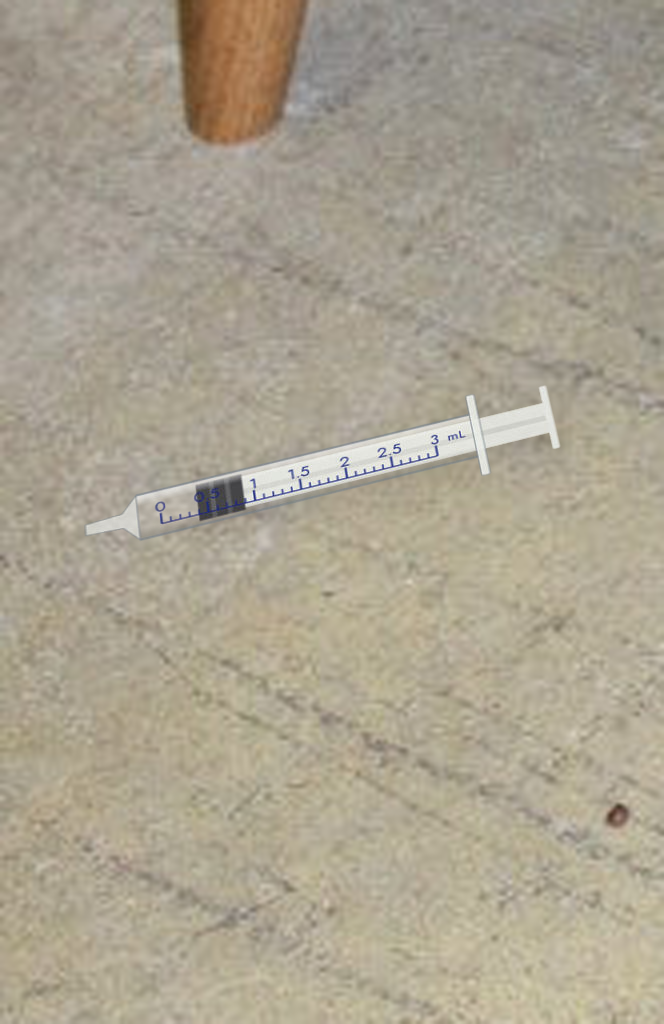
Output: 0.4 mL
